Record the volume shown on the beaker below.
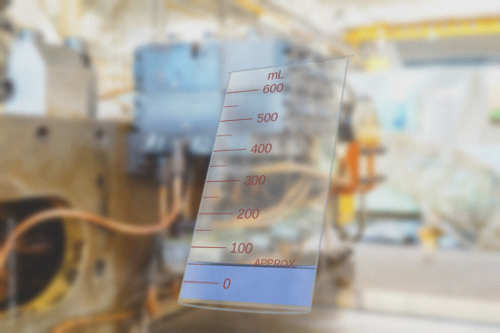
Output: 50 mL
